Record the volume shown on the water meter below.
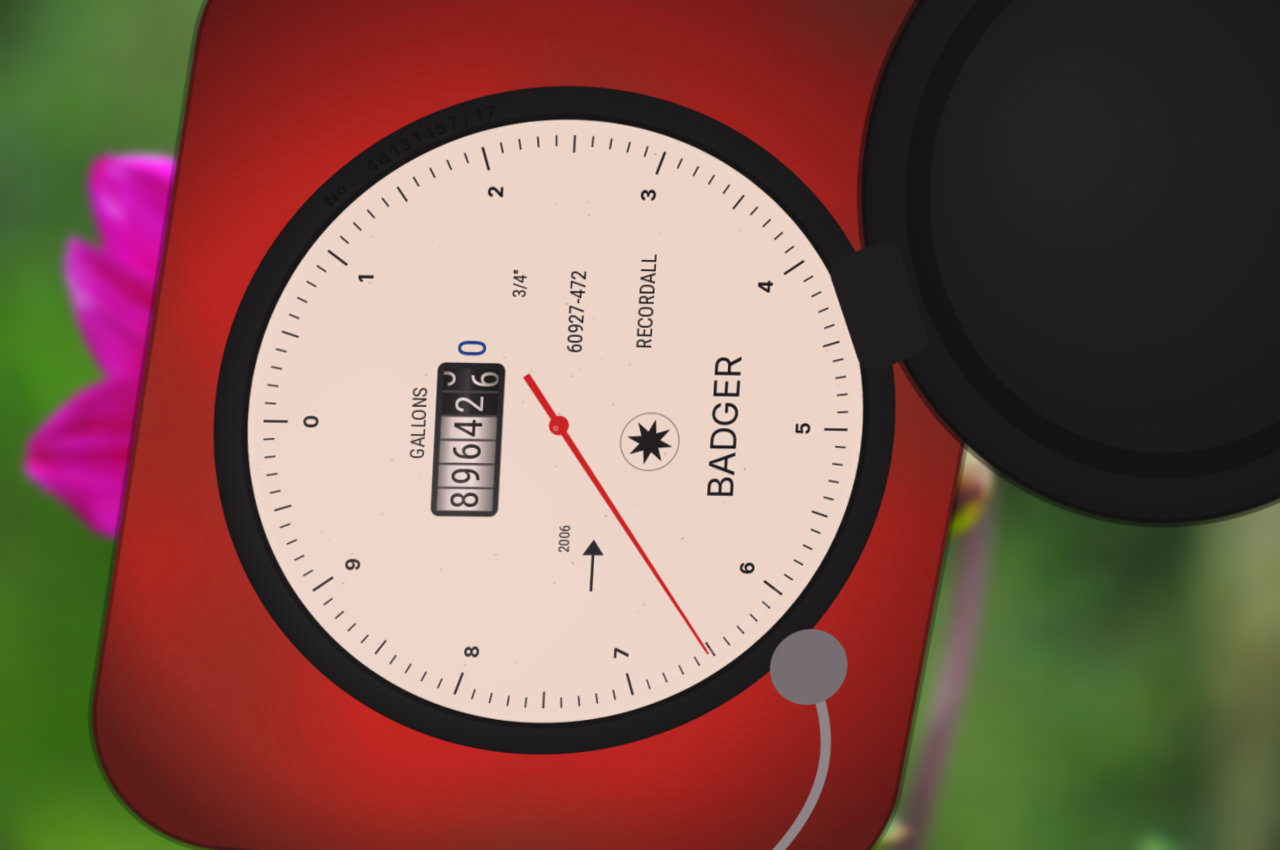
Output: 8964256.5 gal
